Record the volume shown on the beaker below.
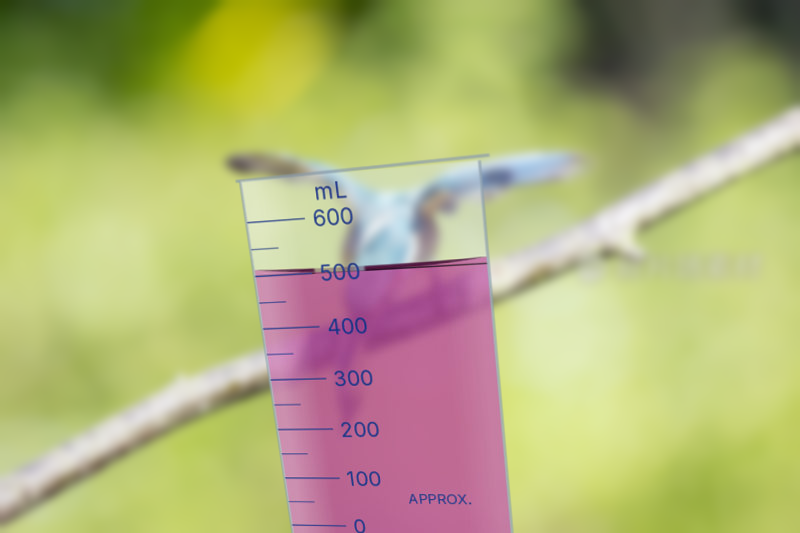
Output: 500 mL
